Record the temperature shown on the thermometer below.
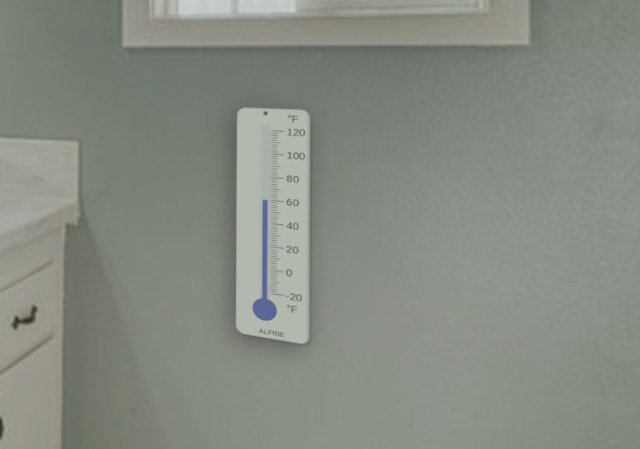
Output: 60 °F
